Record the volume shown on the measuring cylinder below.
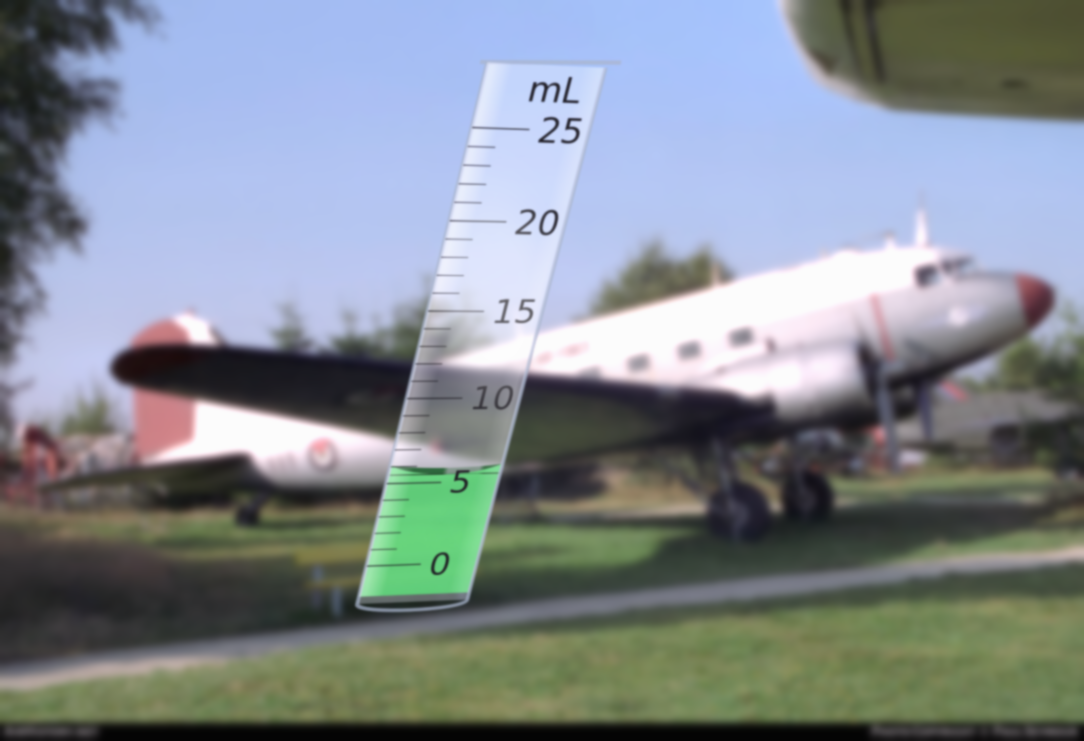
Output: 5.5 mL
